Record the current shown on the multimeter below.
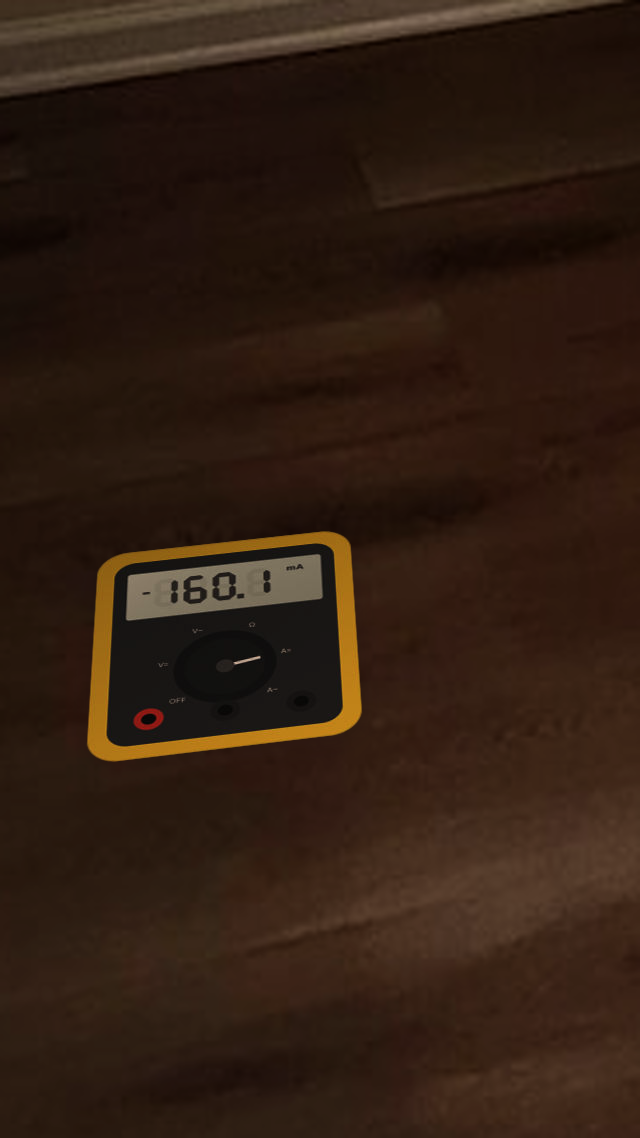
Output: -160.1 mA
